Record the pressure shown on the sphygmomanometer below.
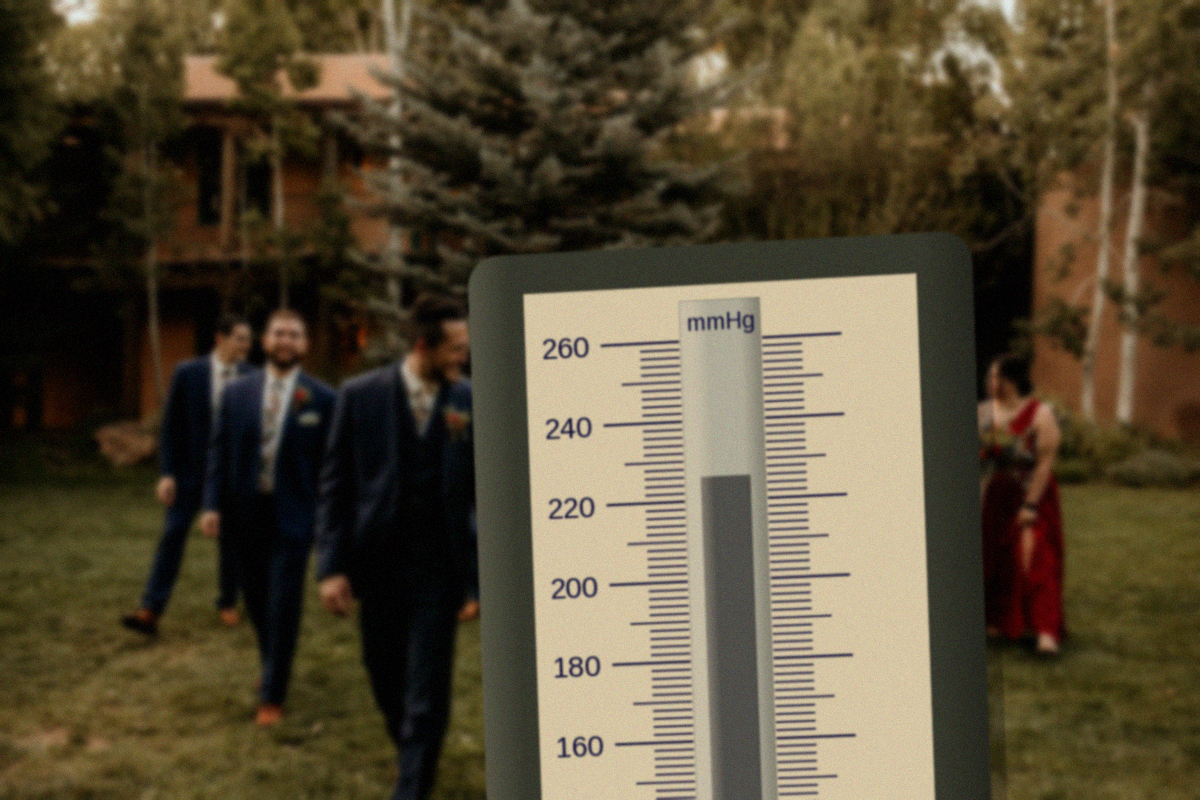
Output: 226 mmHg
